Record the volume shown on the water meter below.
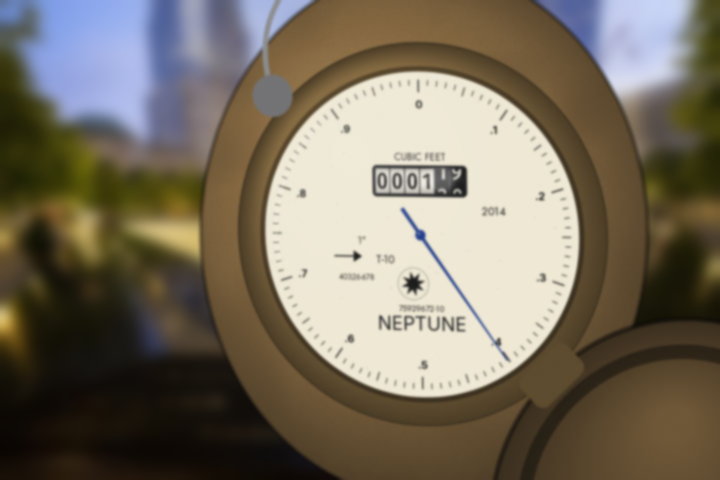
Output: 119.40 ft³
